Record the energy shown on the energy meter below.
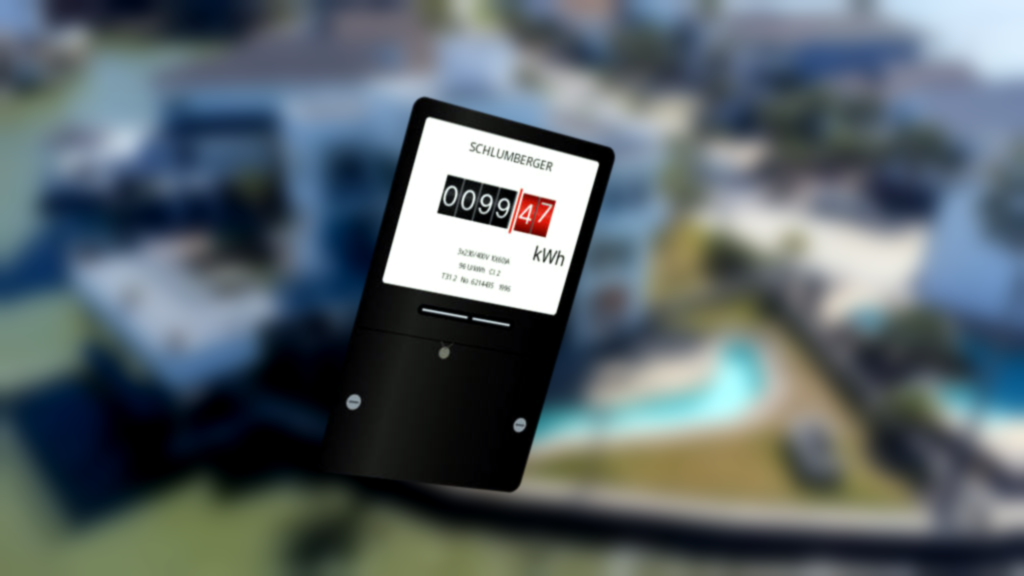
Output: 99.47 kWh
